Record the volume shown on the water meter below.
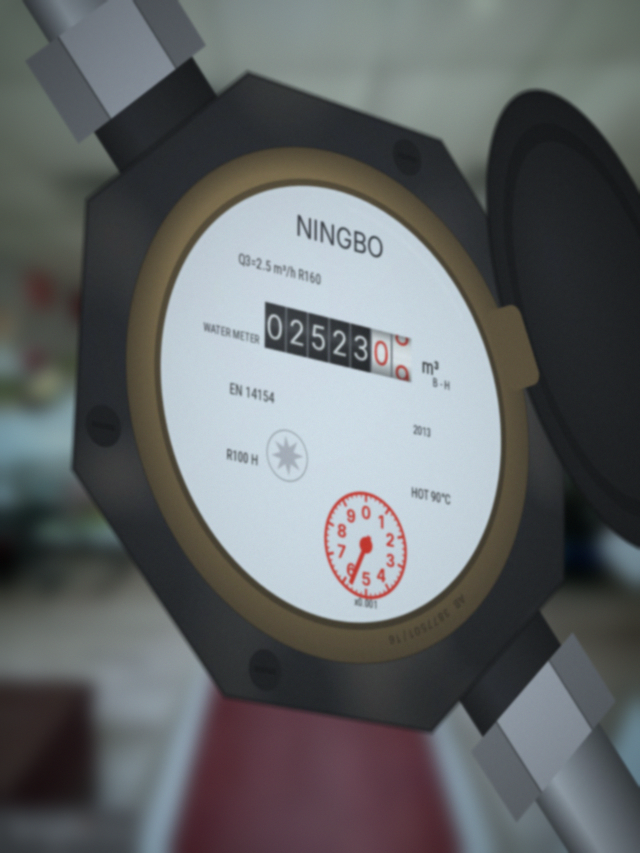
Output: 2523.085 m³
